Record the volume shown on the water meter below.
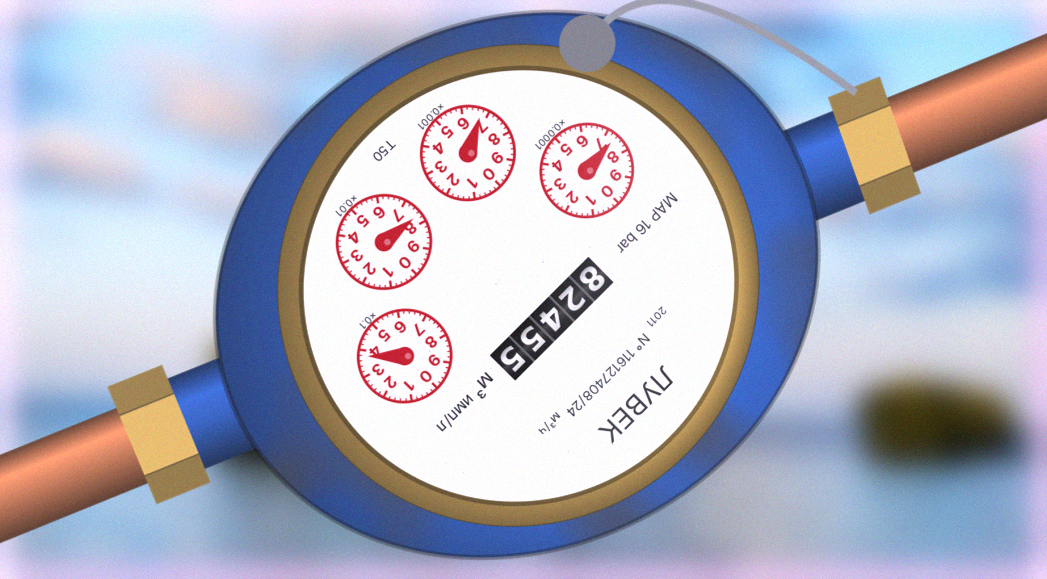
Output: 82455.3767 m³
